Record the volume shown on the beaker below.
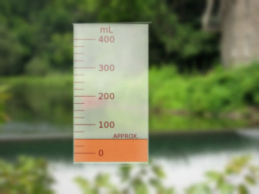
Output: 50 mL
